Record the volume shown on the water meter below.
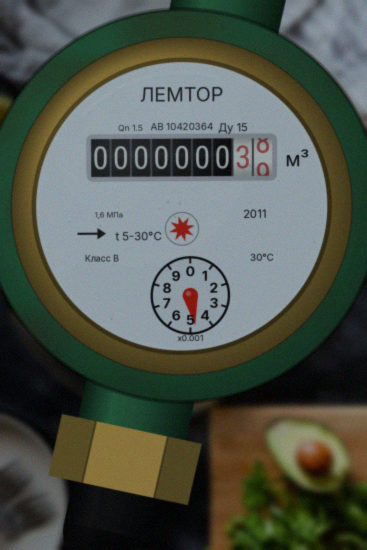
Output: 0.384 m³
